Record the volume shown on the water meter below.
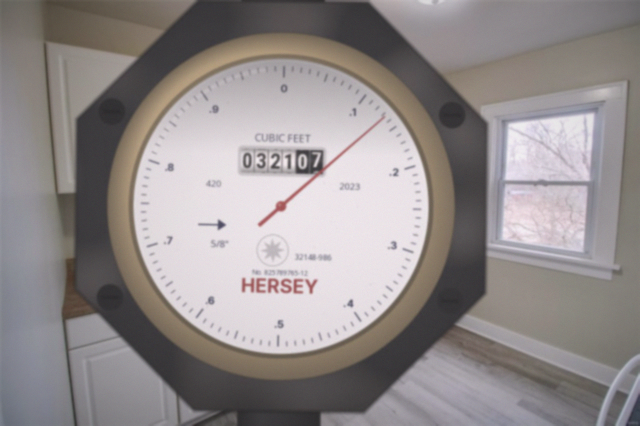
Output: 32107.13 ft³
